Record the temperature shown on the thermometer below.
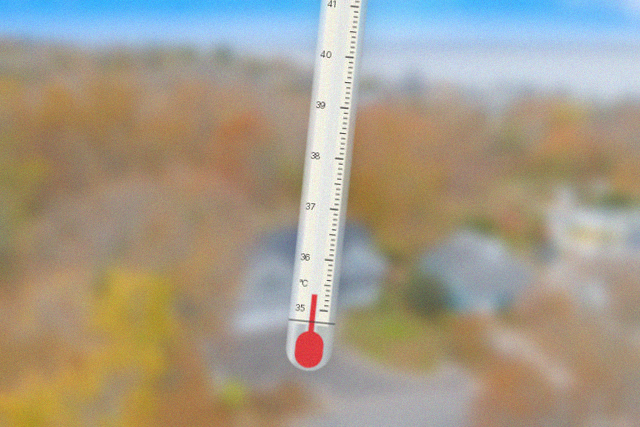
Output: 35.3 °C
